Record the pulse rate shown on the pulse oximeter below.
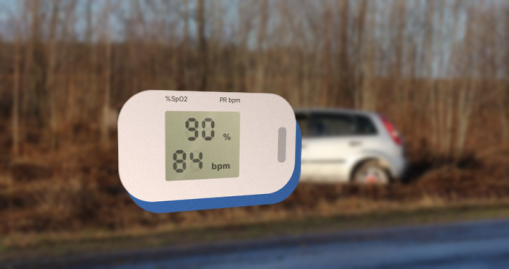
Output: 84 bpm
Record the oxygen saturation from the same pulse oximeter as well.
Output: 90 %
